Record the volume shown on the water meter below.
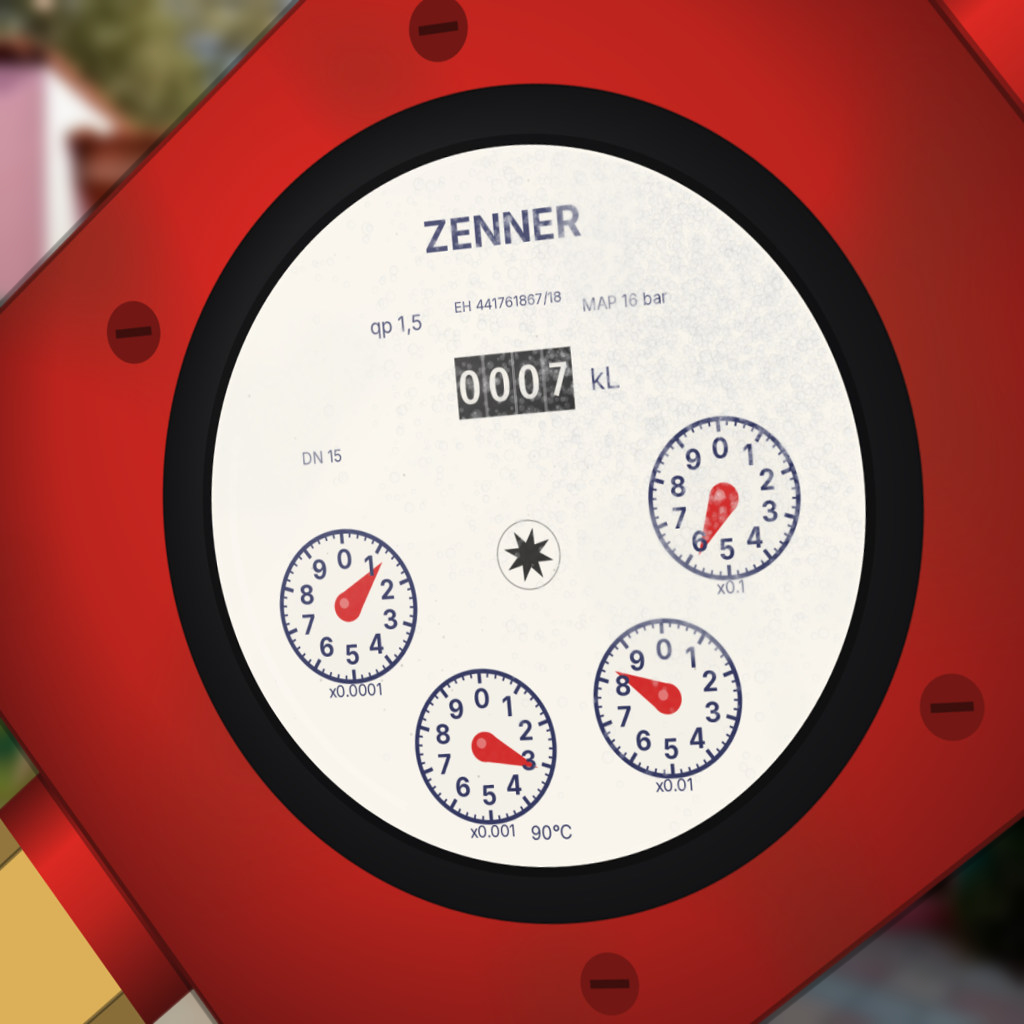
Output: 7.5831 kL
